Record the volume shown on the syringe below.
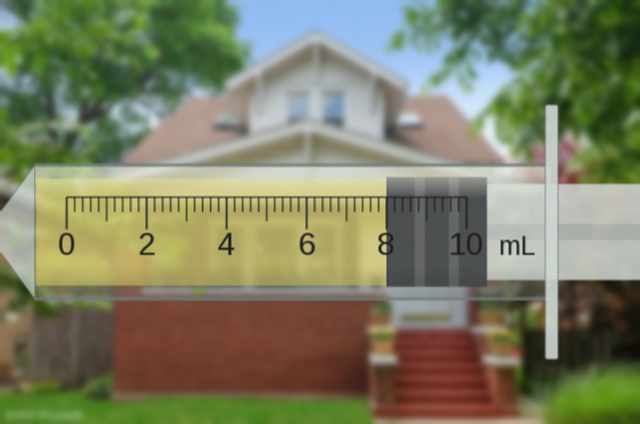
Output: 8 mL
